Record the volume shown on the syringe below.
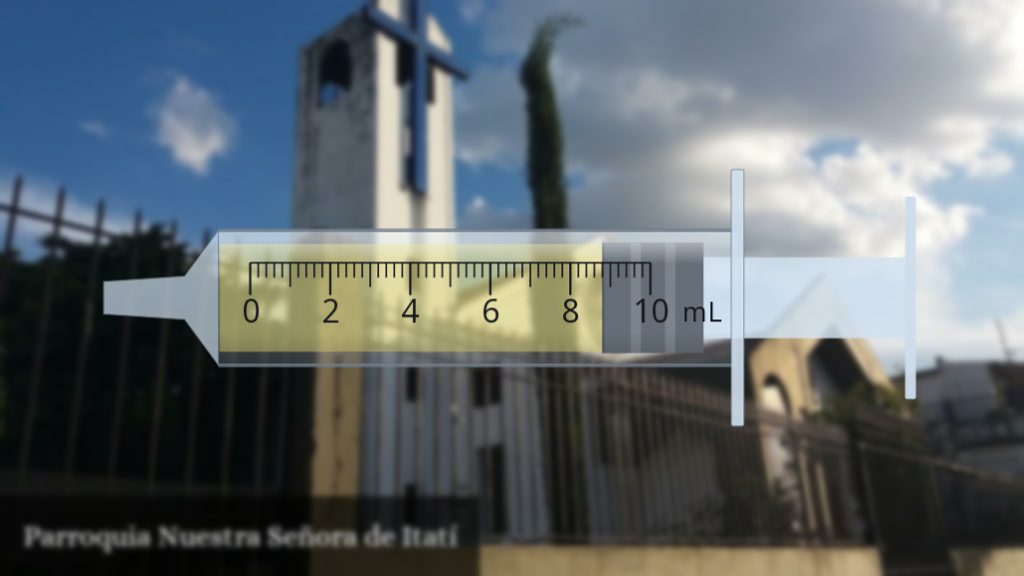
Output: 8.8 mL
